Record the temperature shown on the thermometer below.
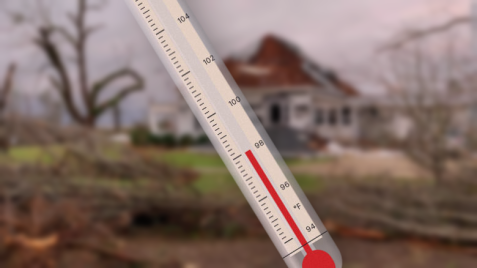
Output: 98 °F
